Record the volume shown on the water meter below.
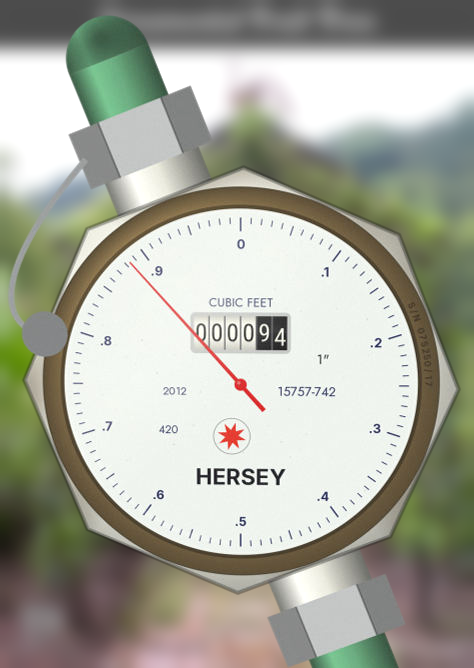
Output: 93.88 ft³
